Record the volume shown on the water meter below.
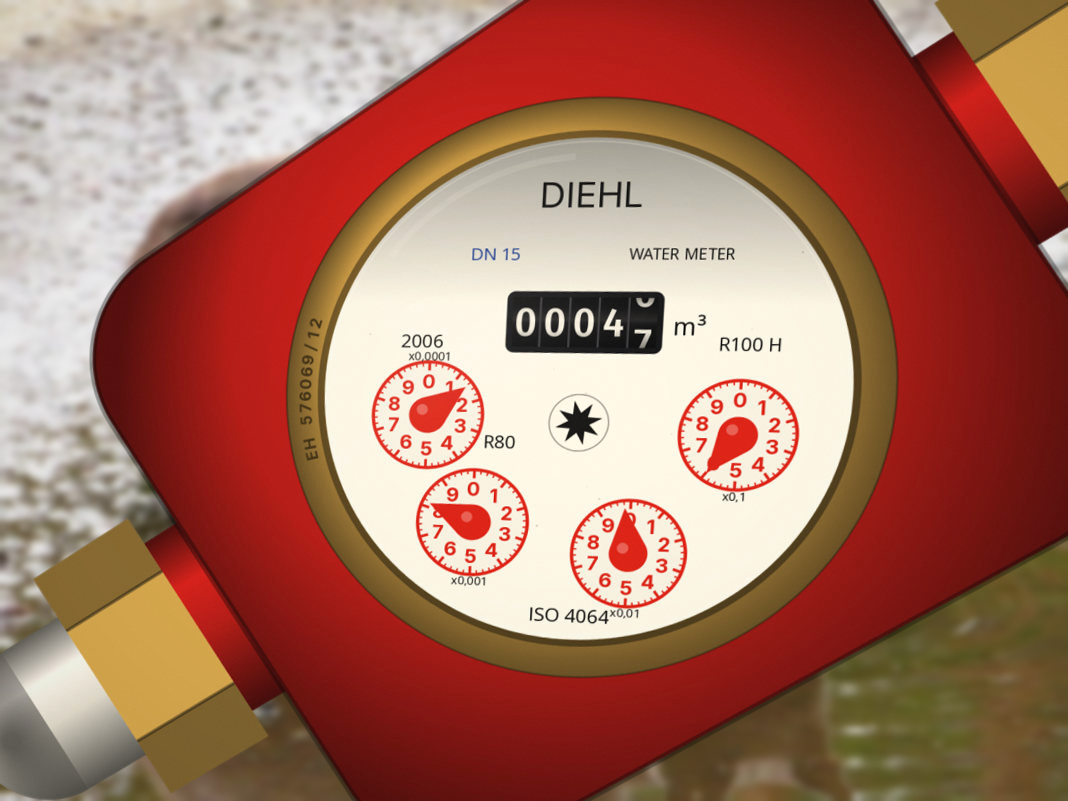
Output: 46.5981 m³
